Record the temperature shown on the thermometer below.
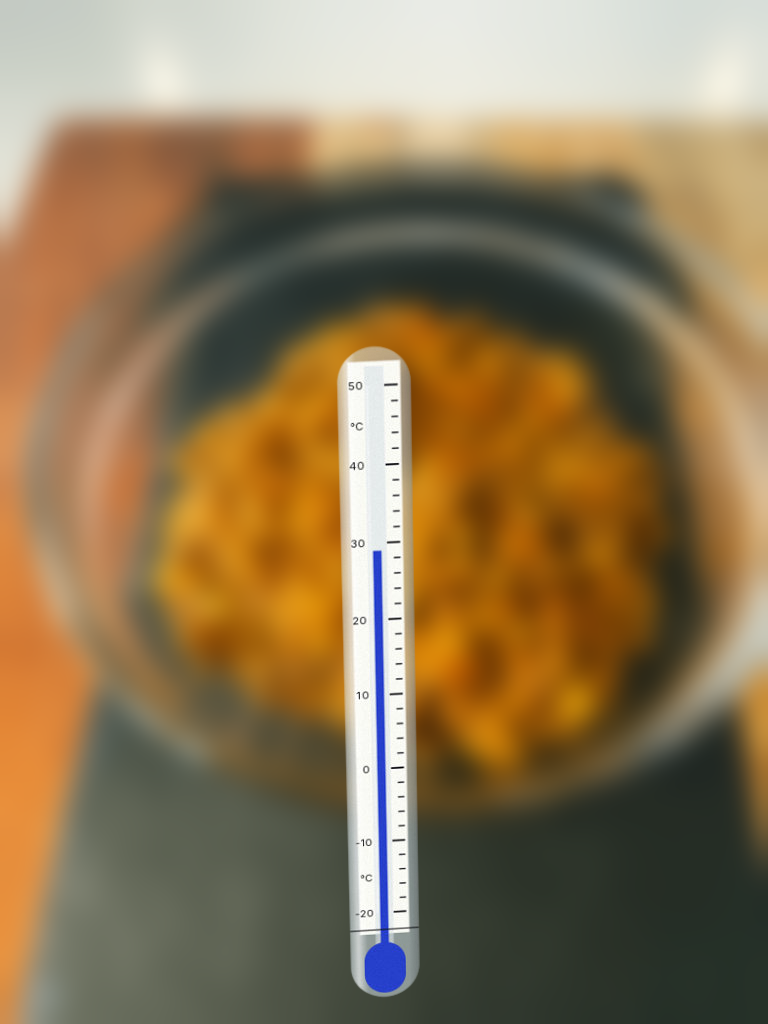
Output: 29 °C
